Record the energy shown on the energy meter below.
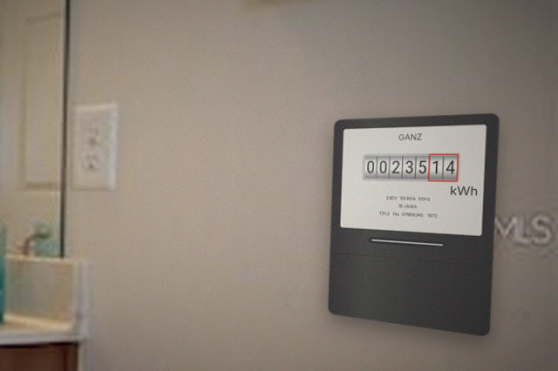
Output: 235.14 kWh
